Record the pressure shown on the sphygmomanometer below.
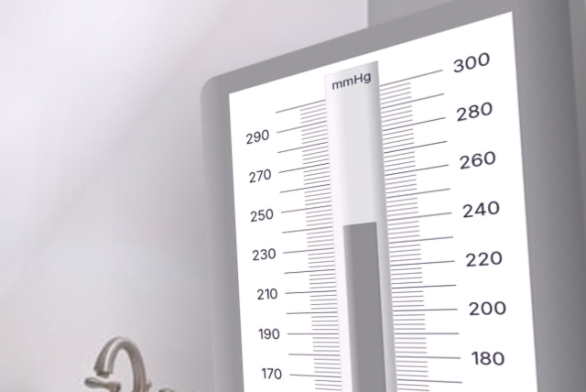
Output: 240 mmHg
